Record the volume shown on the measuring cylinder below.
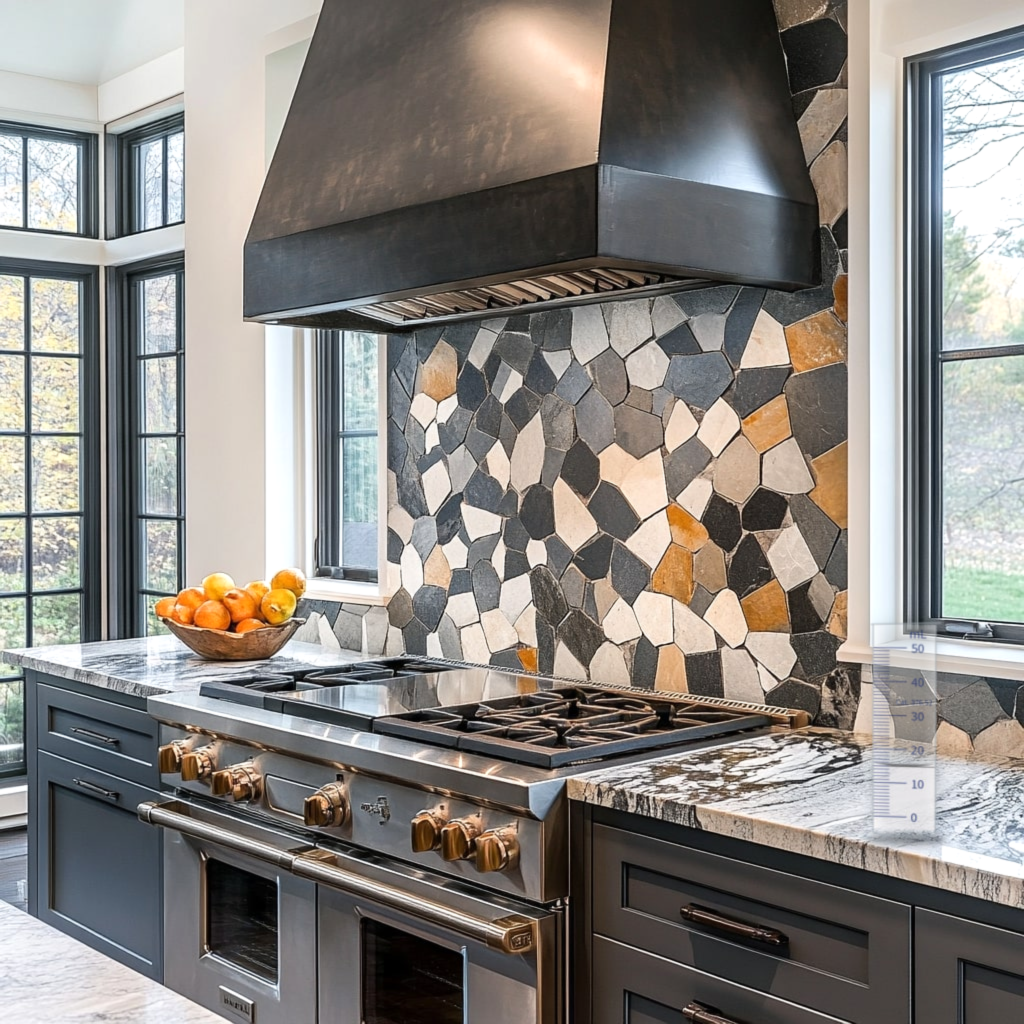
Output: 15 mL
